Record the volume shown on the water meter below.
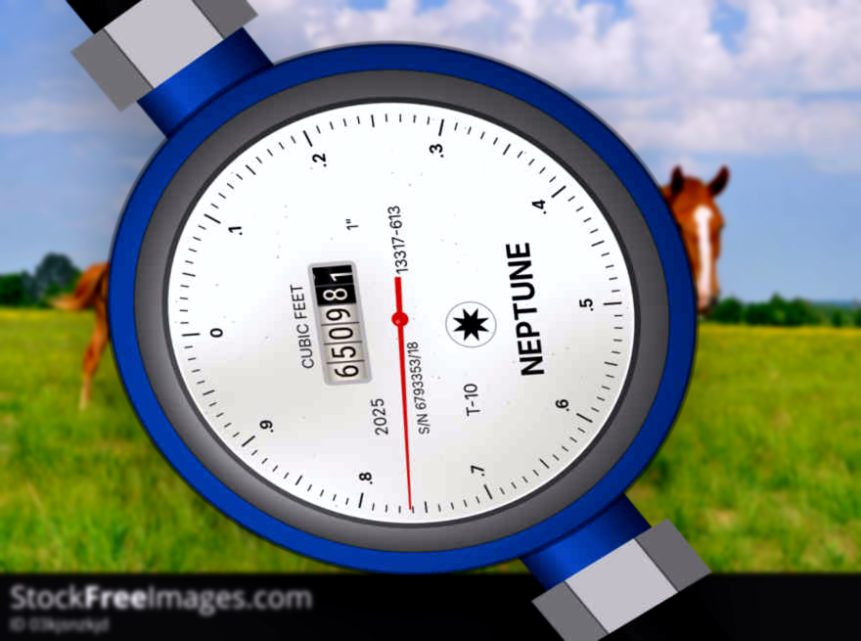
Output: 650980.76 ft³
